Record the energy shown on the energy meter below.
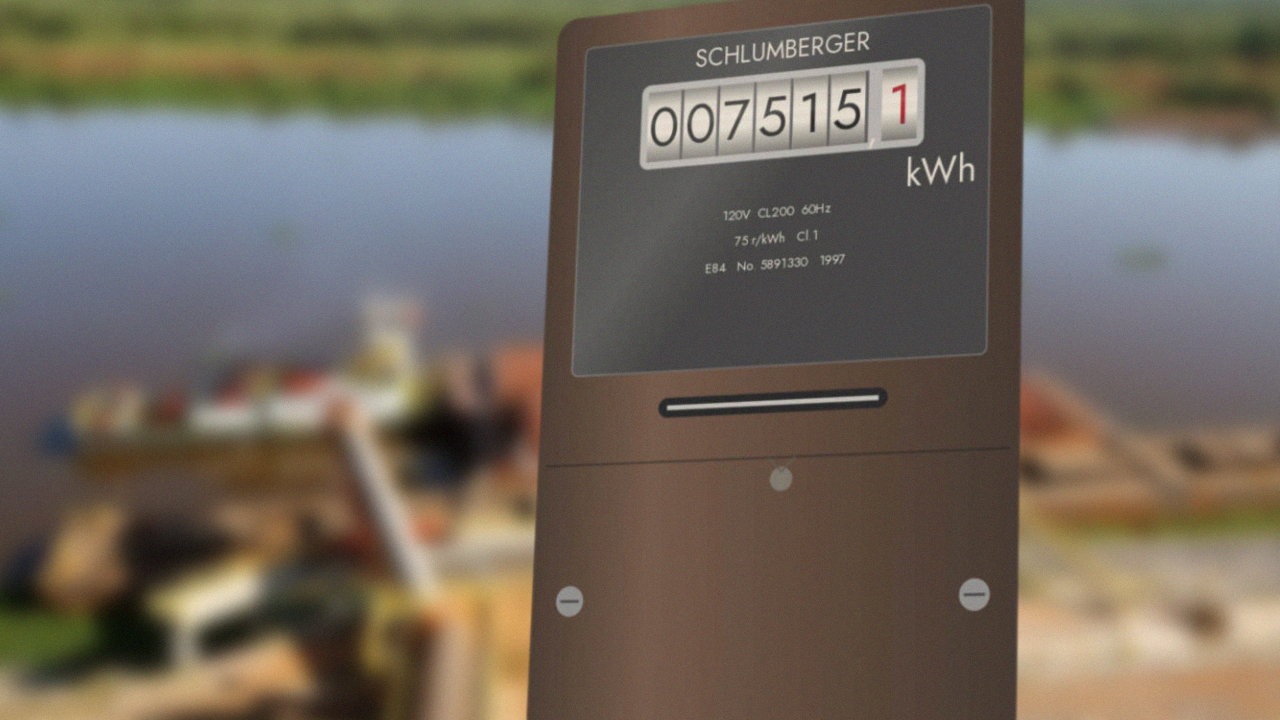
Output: 7515.1 kWh
